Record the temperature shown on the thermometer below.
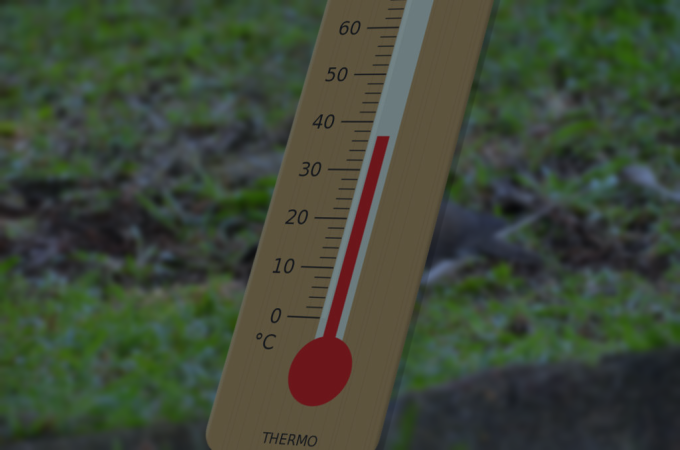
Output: 37 °C
